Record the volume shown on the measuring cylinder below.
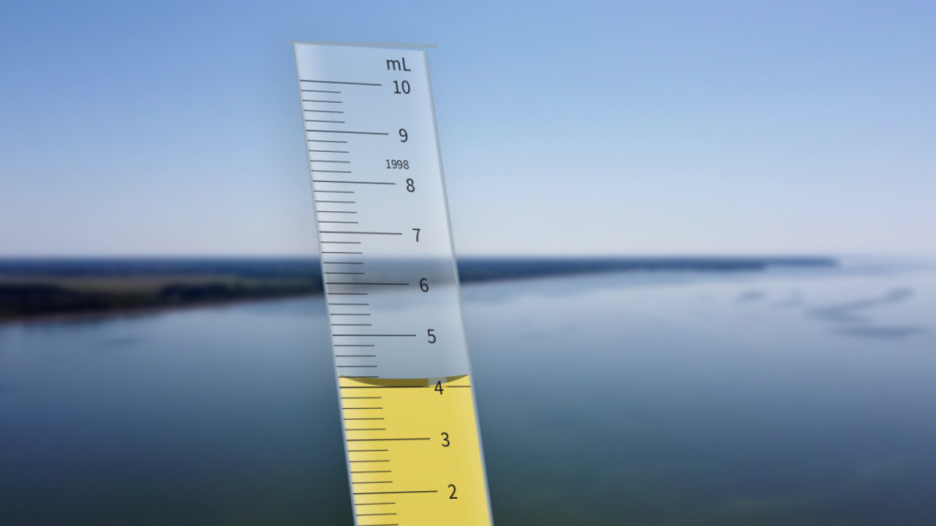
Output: 4 mL
